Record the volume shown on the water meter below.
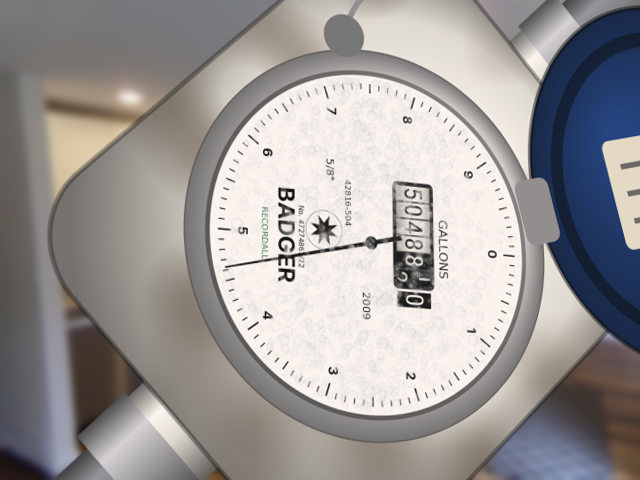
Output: 5048814.6 gal
